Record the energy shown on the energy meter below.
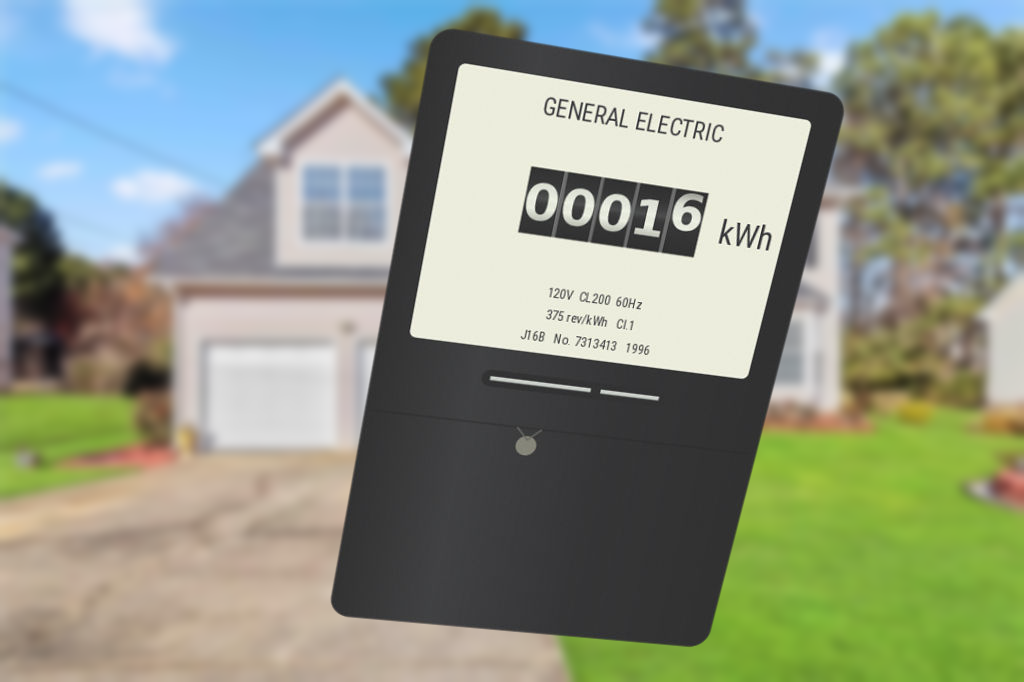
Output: 16 kWh
